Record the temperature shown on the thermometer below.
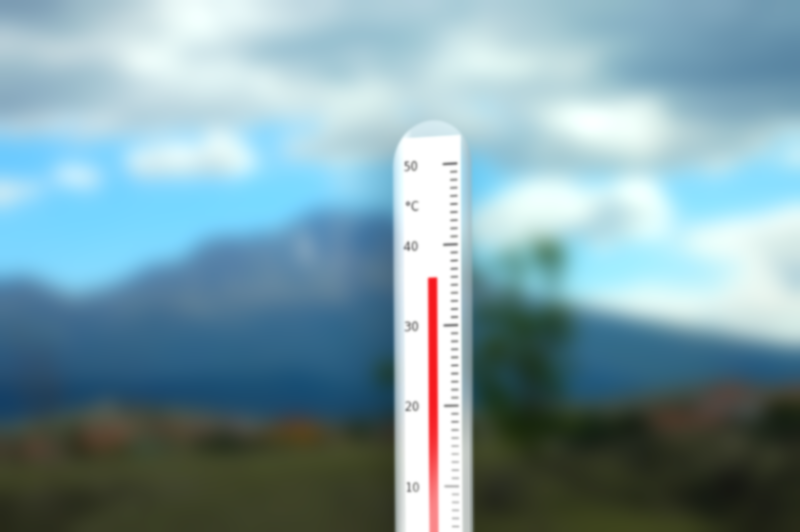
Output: 36 °C
